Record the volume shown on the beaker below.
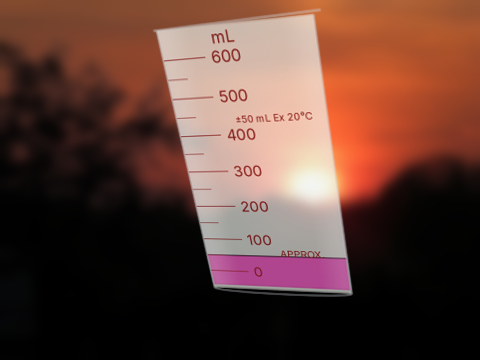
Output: 50 mL
